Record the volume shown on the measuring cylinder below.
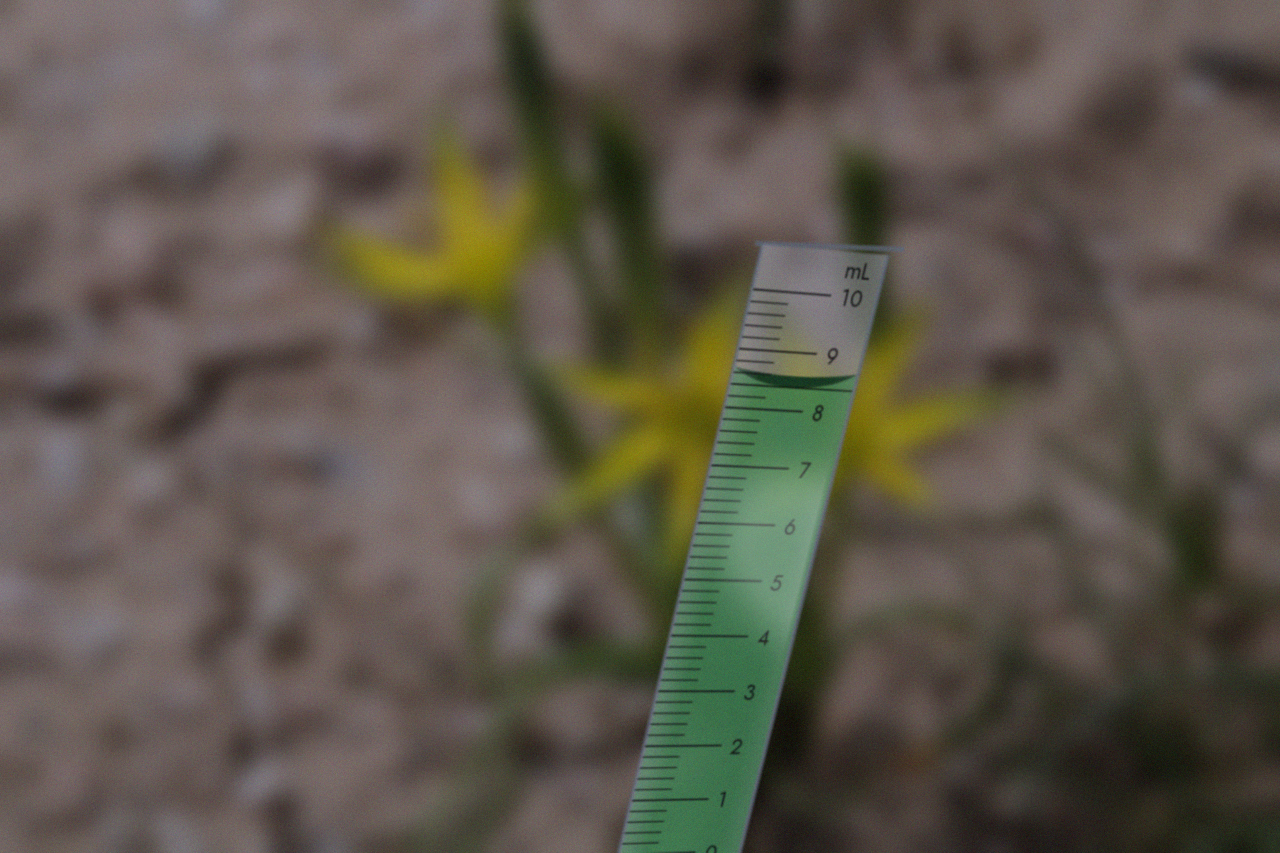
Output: 8.4 mL
